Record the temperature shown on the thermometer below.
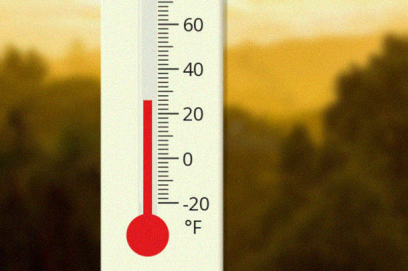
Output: 26 °F
